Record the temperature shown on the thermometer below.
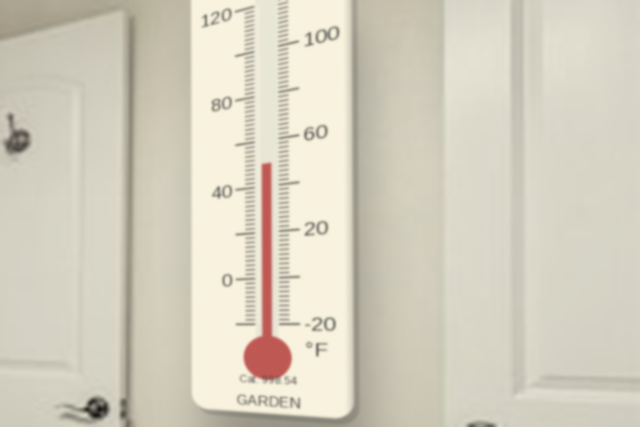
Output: 50 °F
